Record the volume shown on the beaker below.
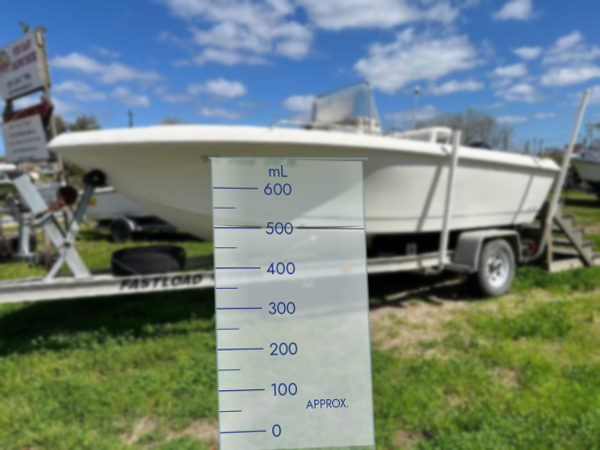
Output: 500 mL
